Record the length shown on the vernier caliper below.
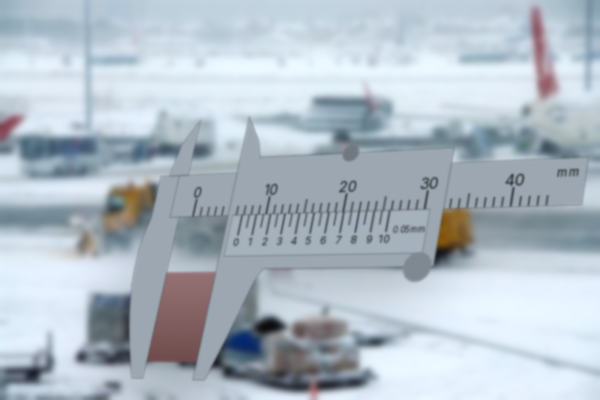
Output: 6.8 mm
